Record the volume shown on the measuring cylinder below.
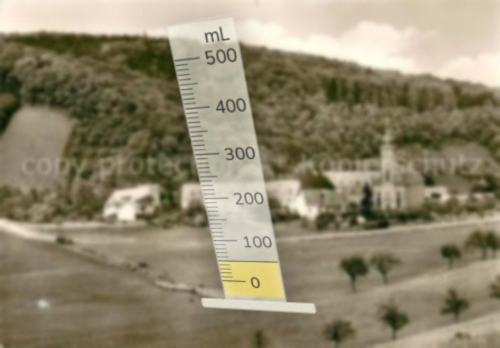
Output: 50 mL
